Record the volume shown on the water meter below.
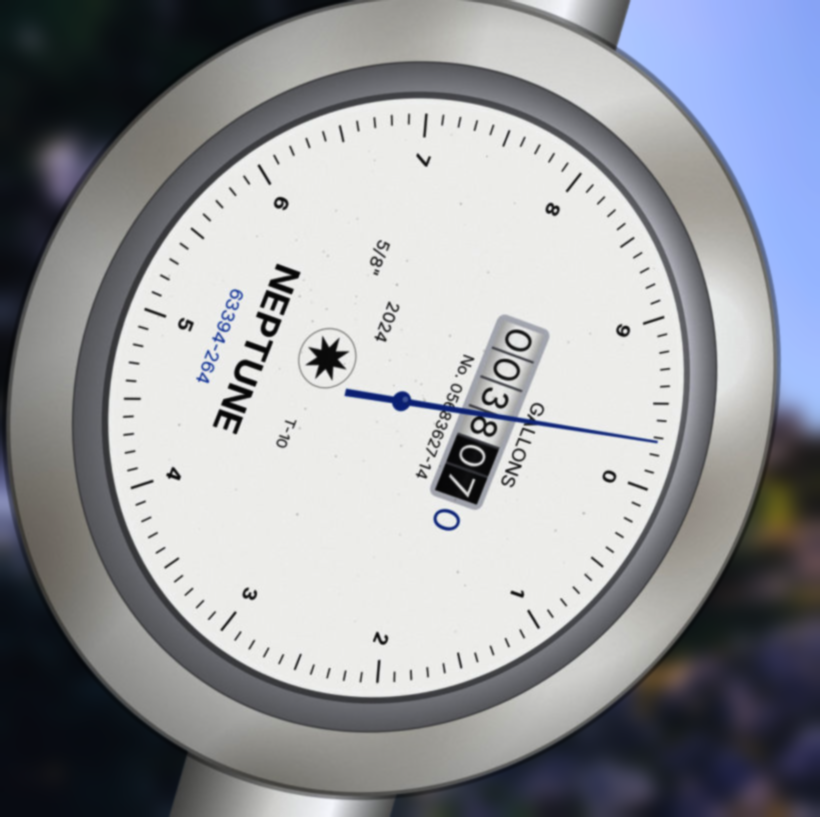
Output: 38069.7 gal
